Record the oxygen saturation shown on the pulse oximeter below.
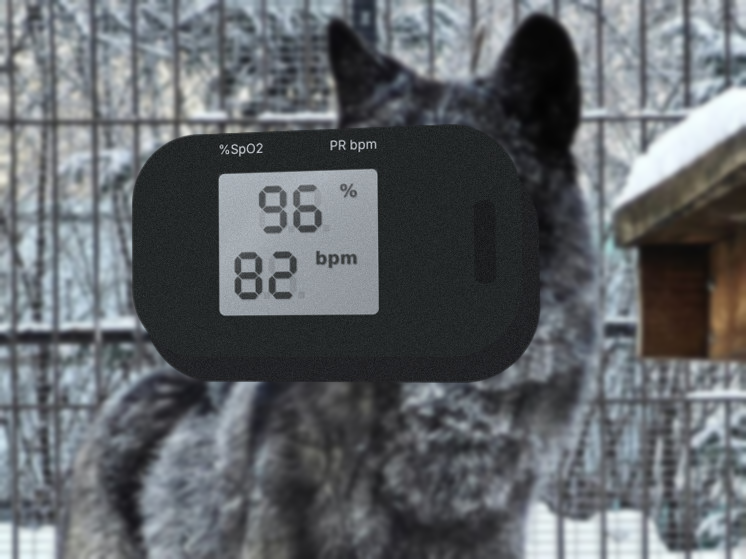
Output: 96 %
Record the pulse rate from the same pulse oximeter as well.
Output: 82 bpm
